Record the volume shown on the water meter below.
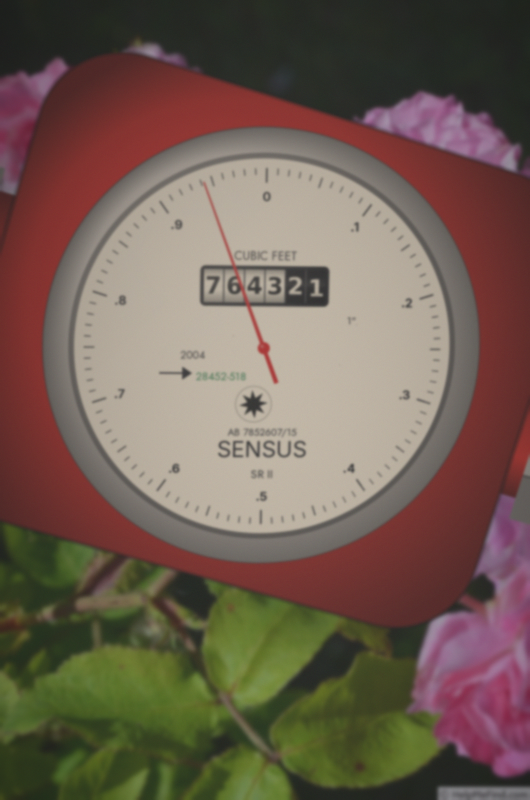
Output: 764320.94 ft³
